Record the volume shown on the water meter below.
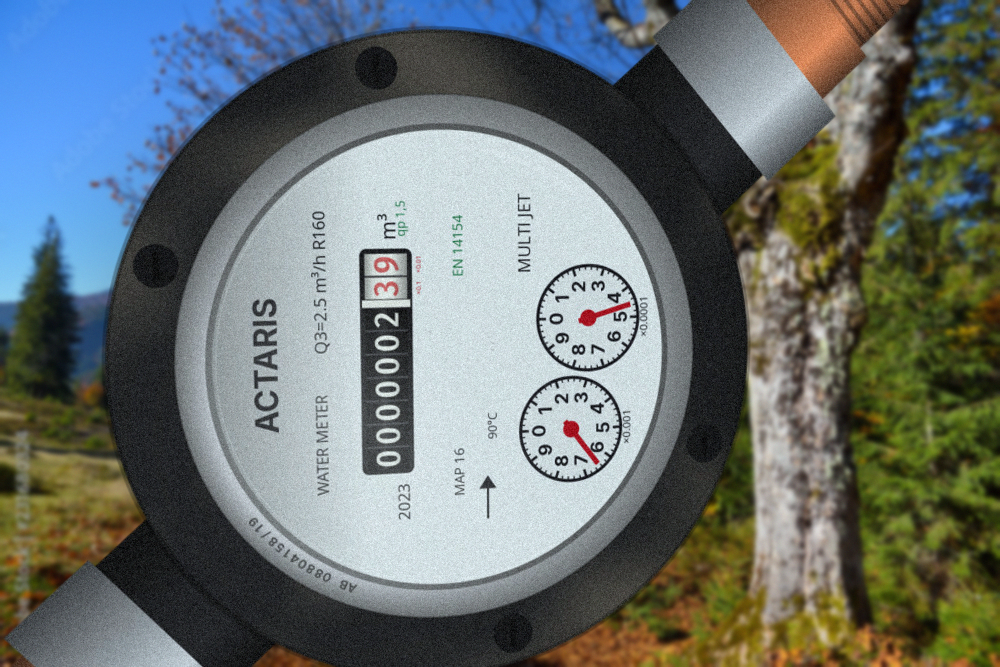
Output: 2.3964 m³
